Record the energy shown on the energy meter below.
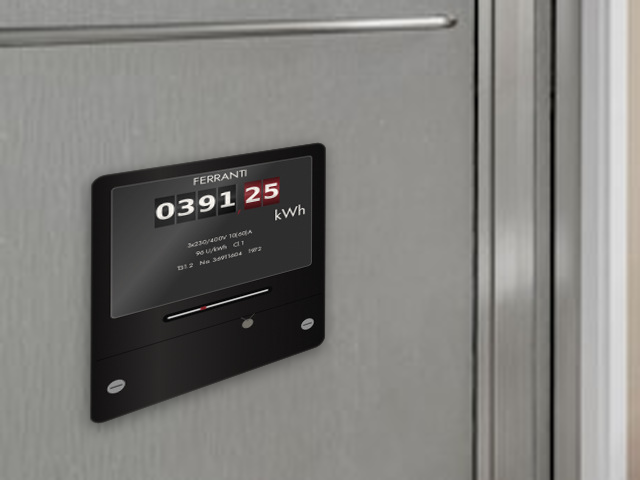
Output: 391.25 kWh
